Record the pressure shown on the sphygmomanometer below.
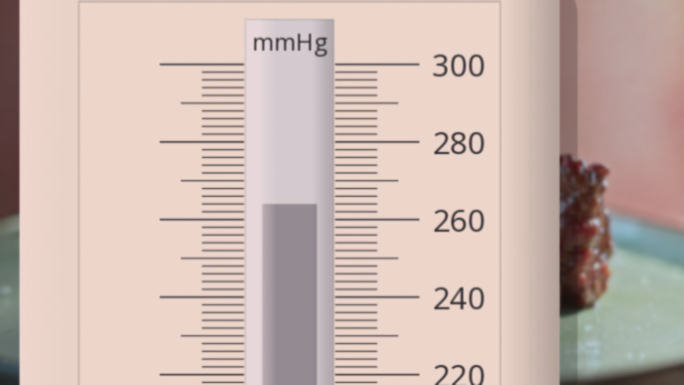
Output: 264 mmHg
